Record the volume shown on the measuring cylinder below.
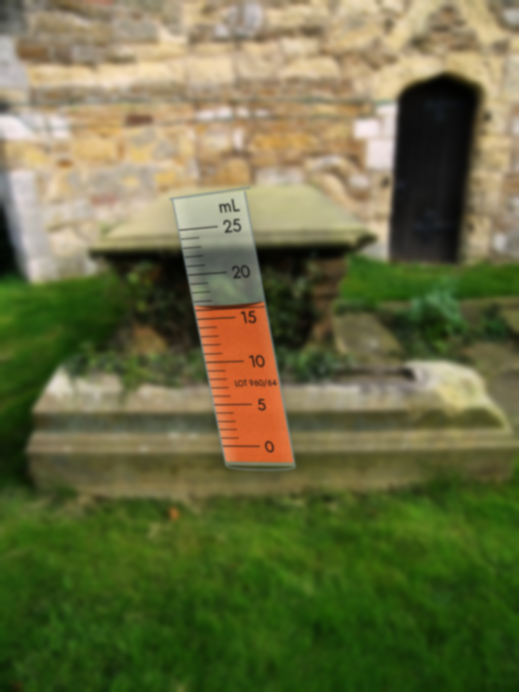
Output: 16 mL
